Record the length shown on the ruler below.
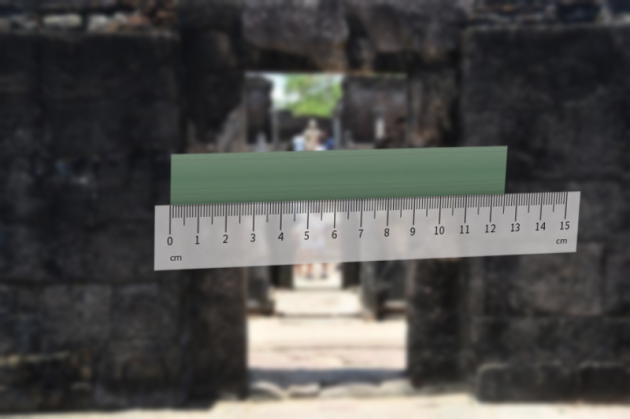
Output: 12.5 cm
